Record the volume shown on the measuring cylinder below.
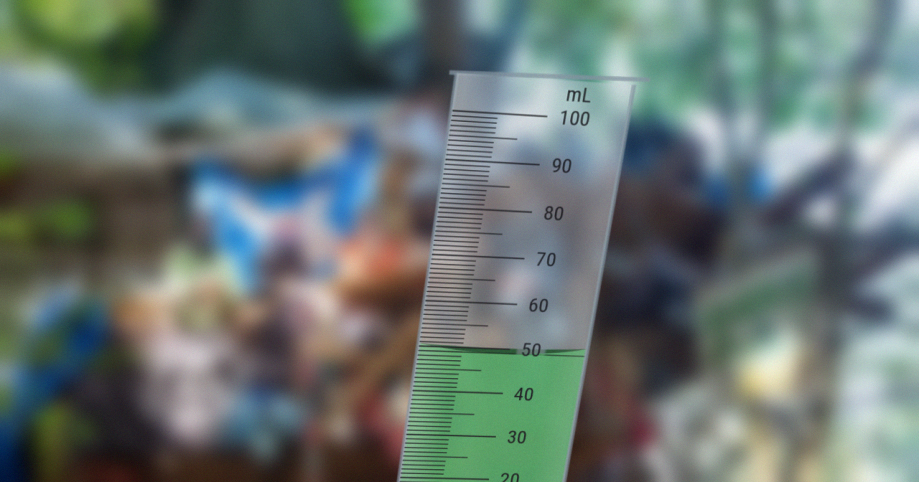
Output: 49 mL
